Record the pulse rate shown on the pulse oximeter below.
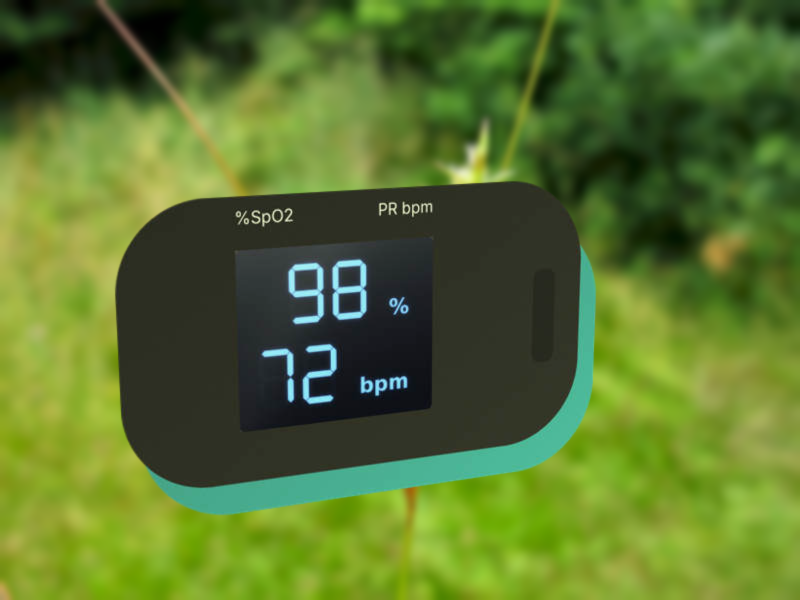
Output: 72 bpm
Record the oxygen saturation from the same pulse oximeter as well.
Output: 98 %
